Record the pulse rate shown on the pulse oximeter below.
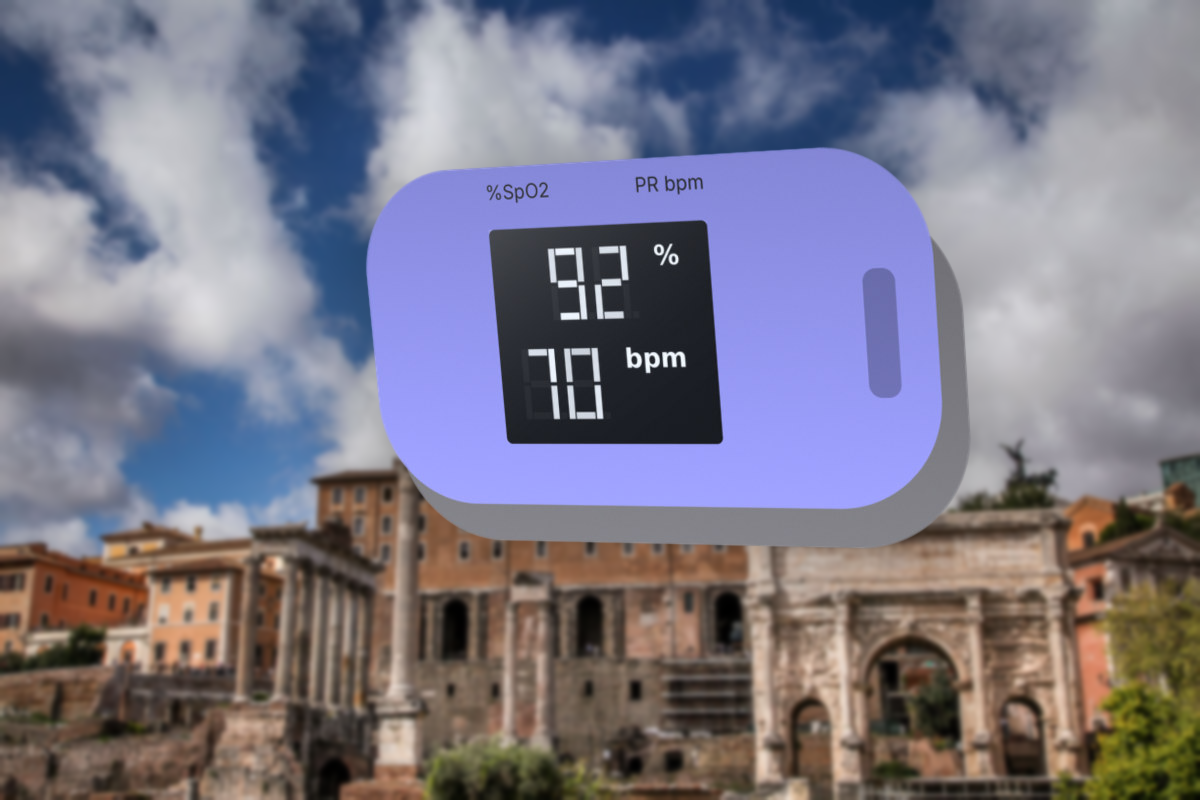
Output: 70 bpm
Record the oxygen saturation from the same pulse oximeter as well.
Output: 92 %
